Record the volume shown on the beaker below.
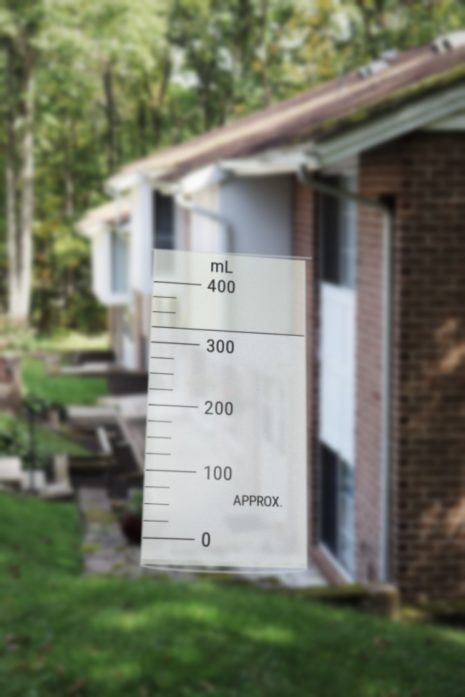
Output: 325 mL
